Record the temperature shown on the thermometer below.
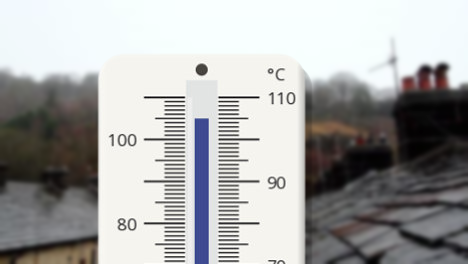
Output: 105 °C
